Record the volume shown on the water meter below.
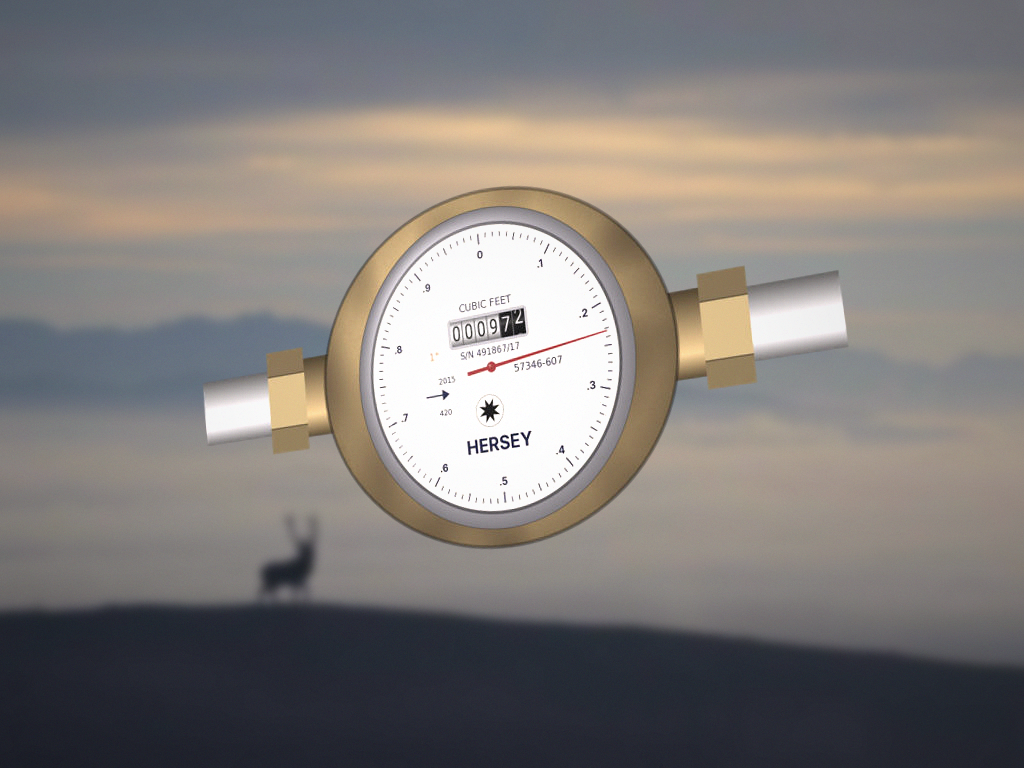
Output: 972.23 ft³
